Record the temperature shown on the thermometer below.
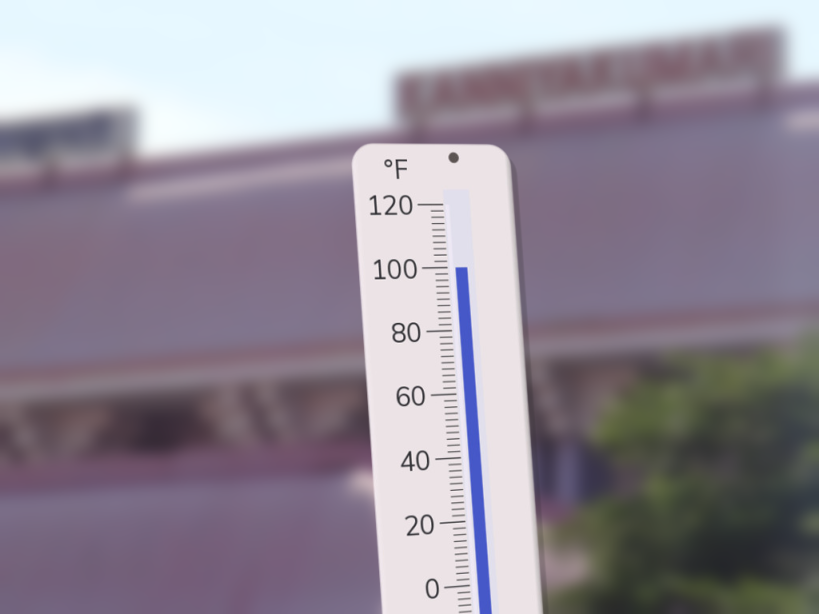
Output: 100 °F
